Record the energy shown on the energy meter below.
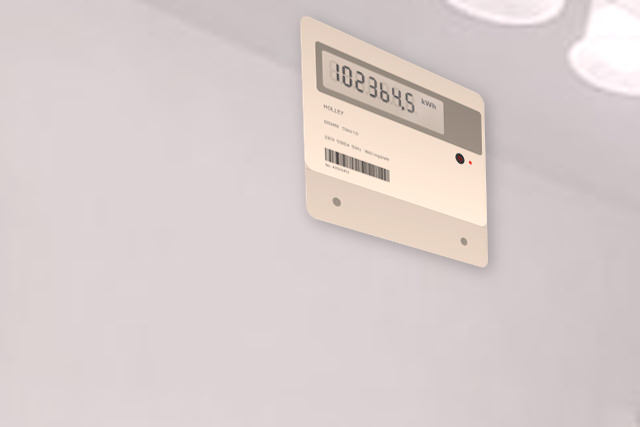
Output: 102364.5 kWh
